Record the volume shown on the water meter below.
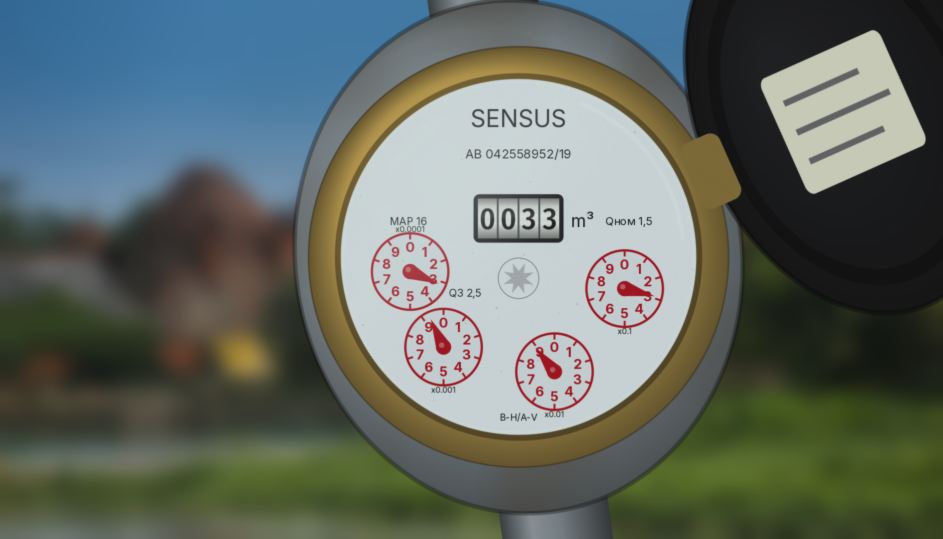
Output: 33.2893 m³
